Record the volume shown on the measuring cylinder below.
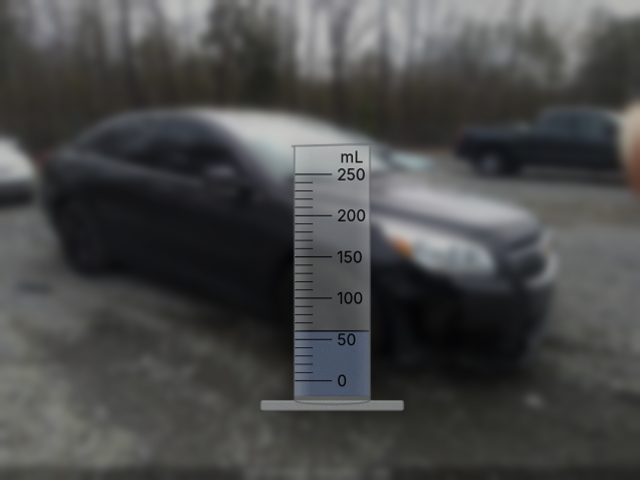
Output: 60 mL
